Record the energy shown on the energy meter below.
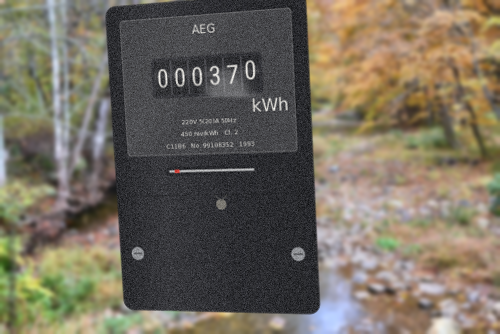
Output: 370 kWh
